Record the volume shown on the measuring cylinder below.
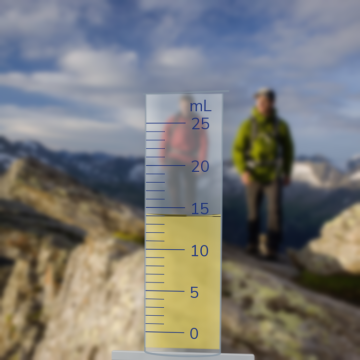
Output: 14 mL
